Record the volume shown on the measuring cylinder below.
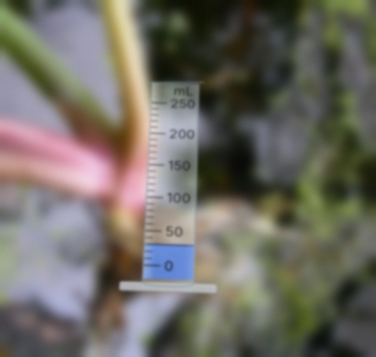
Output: 30 mL
